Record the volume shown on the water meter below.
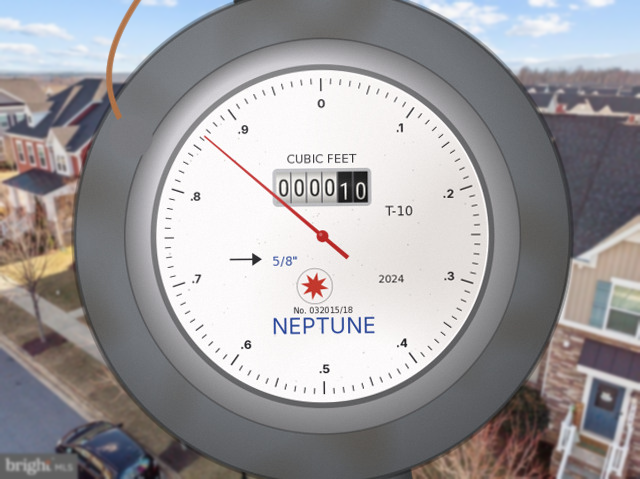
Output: 9.86 ft³
